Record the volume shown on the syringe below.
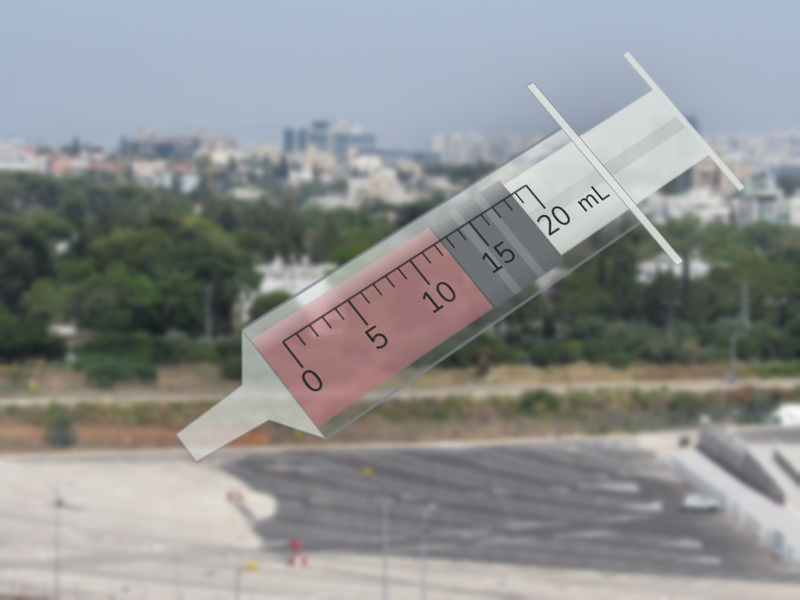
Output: 12.5 mL
